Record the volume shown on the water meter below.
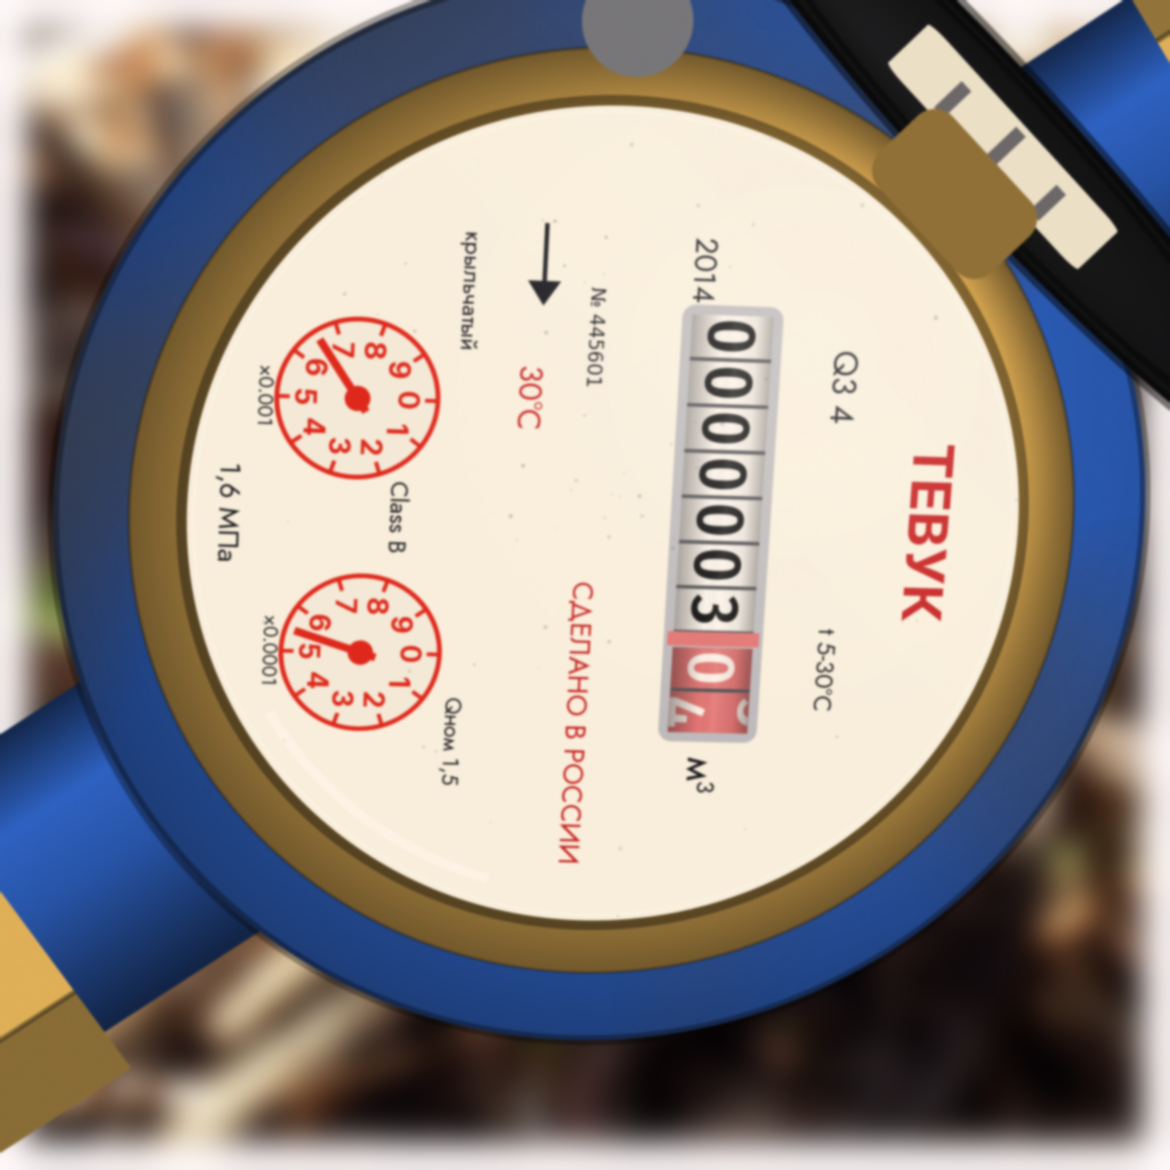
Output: 3.0365 m³
